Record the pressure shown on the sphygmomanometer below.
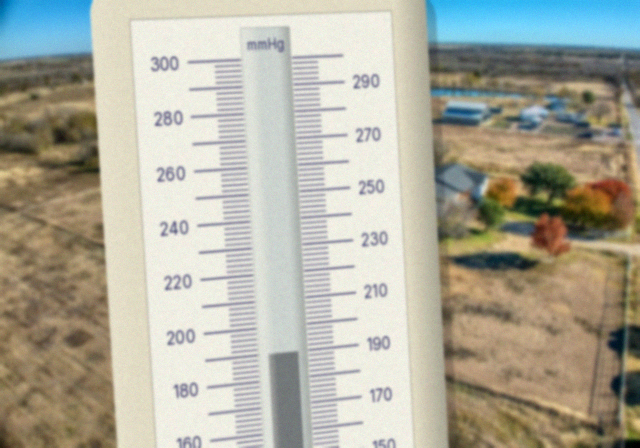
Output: 190 mmHg
